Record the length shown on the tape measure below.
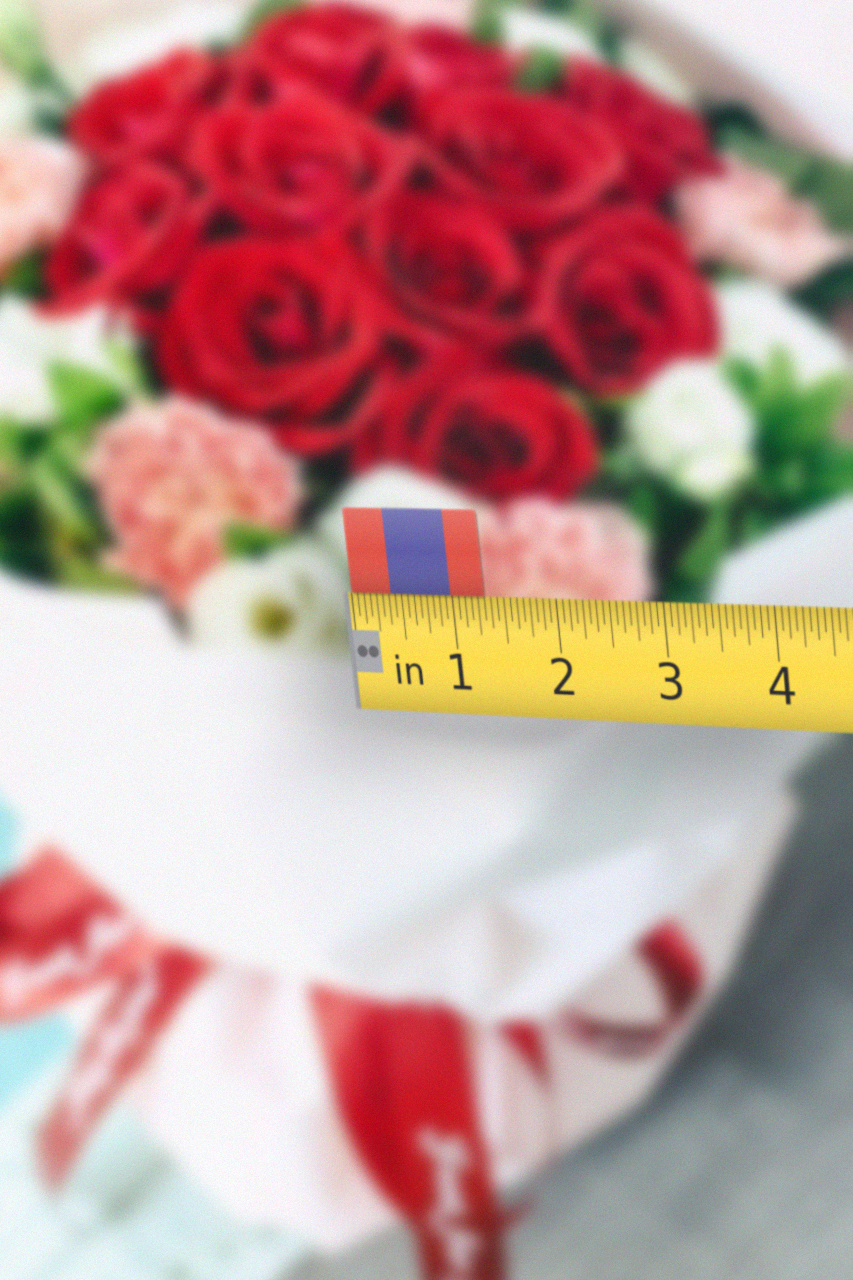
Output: 1.3125 in
